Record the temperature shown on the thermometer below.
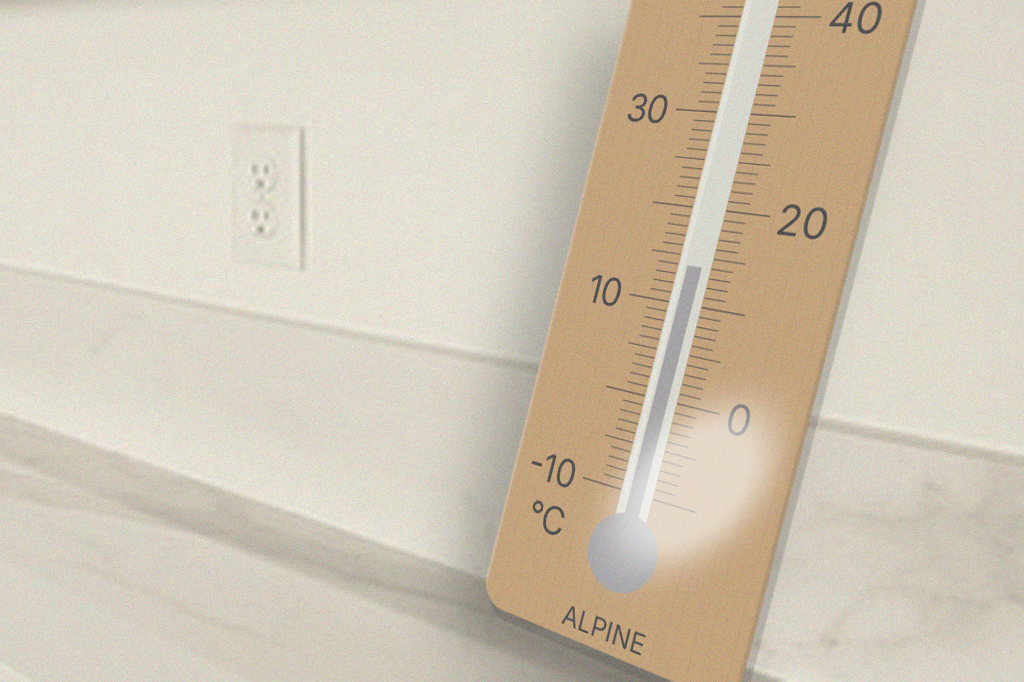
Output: 14 °C
